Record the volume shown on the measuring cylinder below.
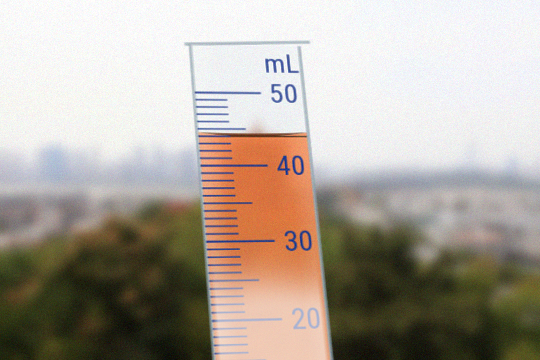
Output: 44 mL
